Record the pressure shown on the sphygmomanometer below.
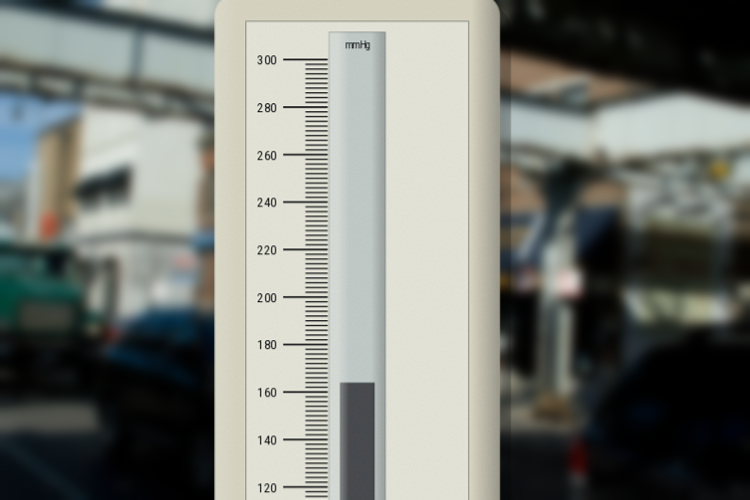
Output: 164 mmHg
